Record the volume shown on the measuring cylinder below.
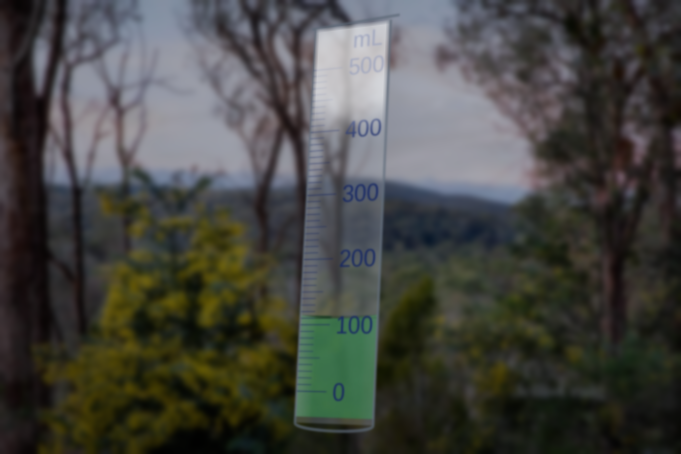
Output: 110 mL
